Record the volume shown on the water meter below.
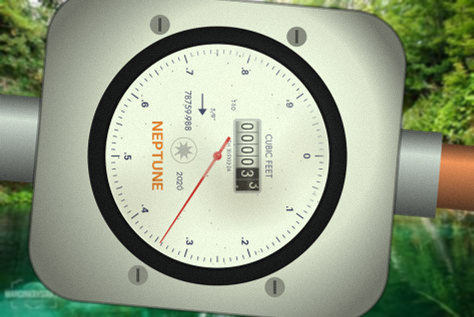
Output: 33.34 ft³
